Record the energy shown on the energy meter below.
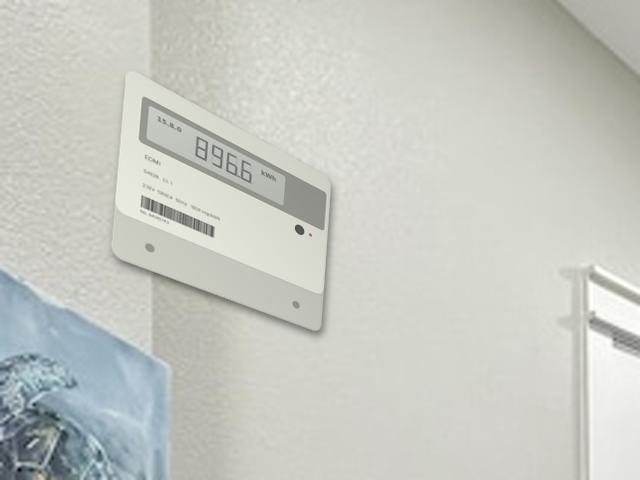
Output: 896.6 kWh
